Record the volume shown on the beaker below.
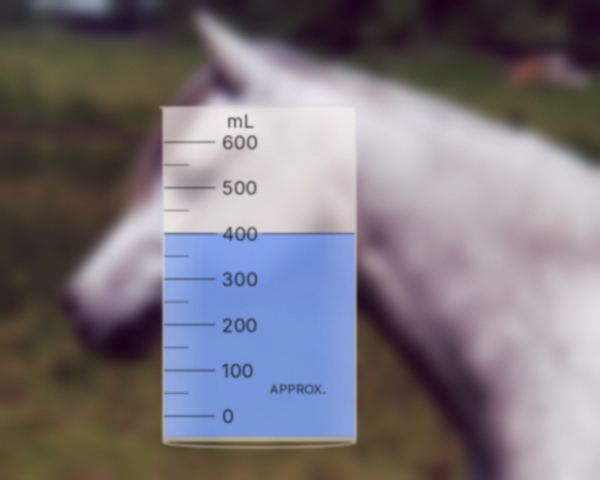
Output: 400 mL
